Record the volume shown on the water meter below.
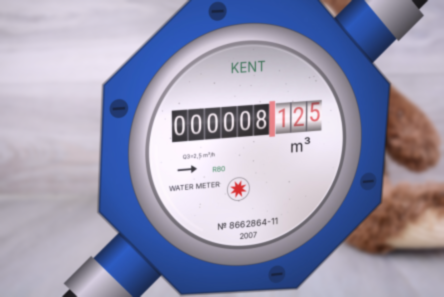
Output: 8.125 m³
